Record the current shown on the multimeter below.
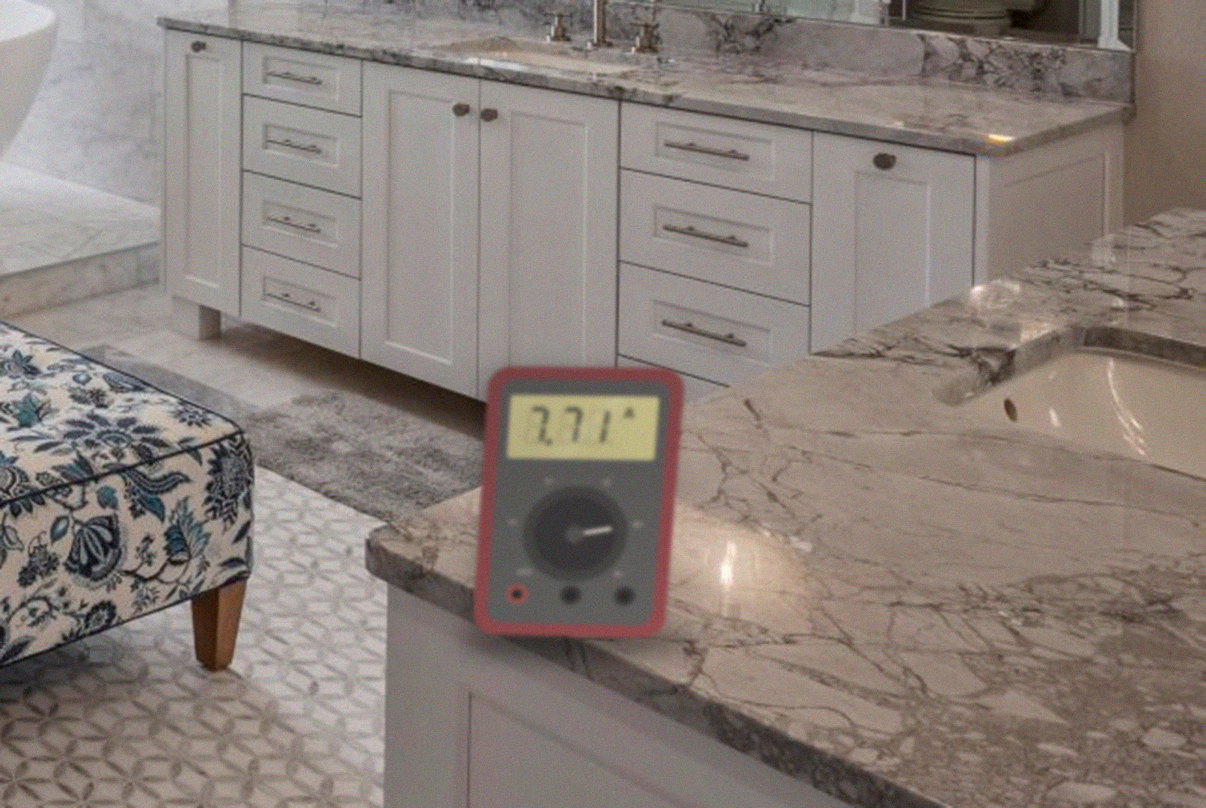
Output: 7.71 A
